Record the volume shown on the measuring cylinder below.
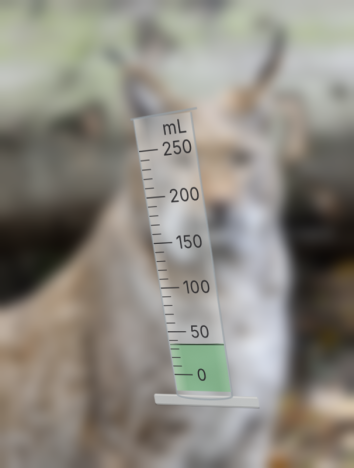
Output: 35 mL
